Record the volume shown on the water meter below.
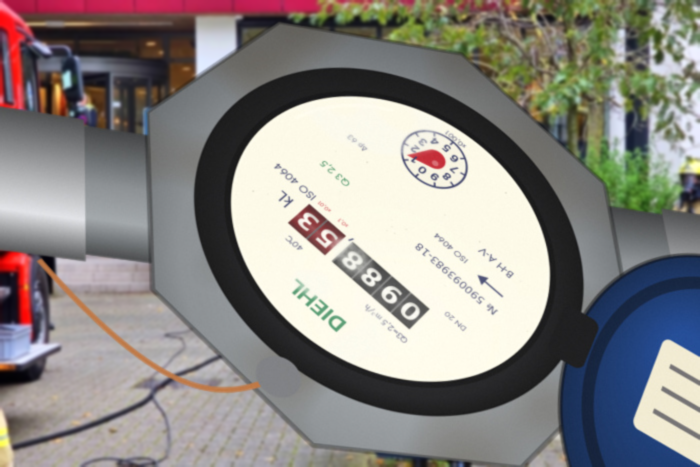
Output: 988.531 kL
